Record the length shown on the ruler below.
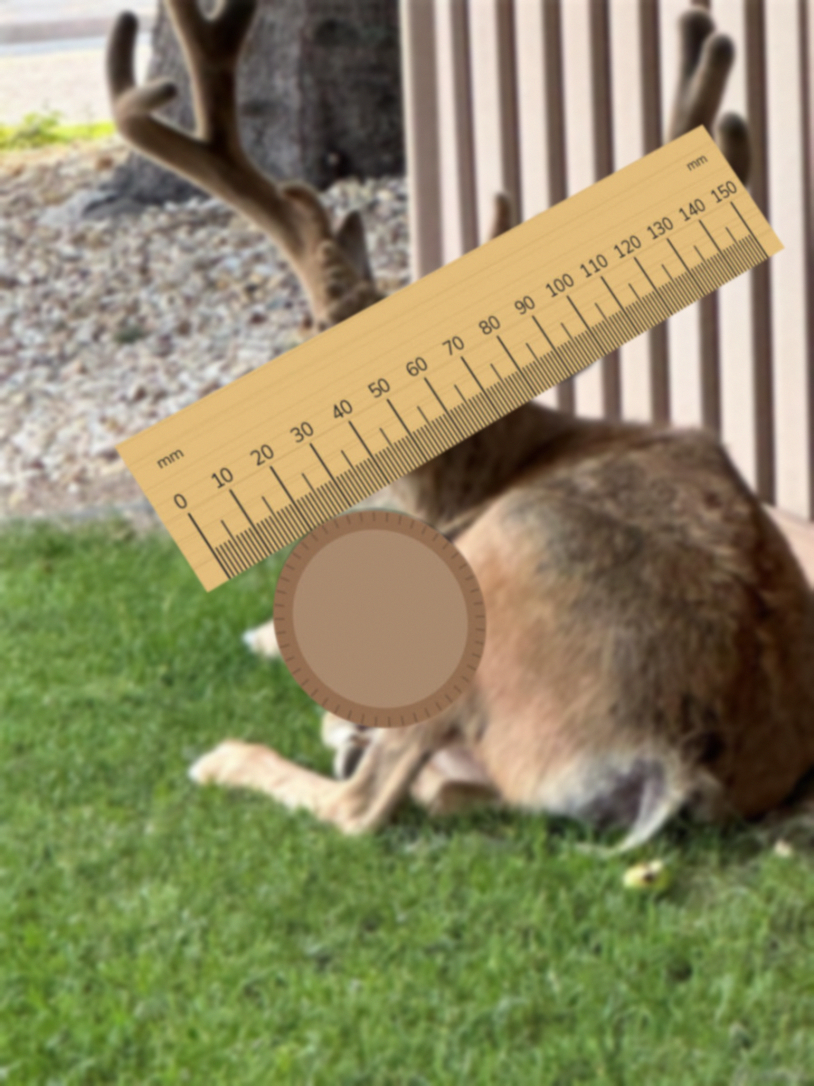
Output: 45 mm
